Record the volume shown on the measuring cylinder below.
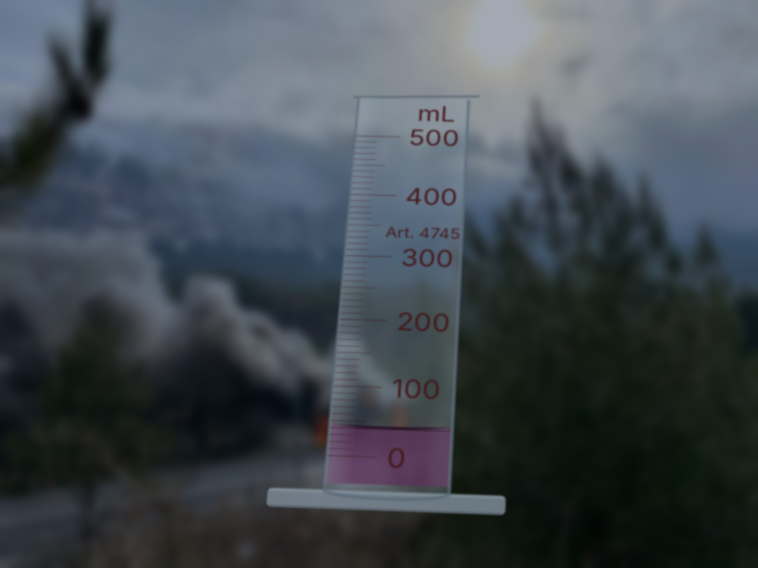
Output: 40 mL
